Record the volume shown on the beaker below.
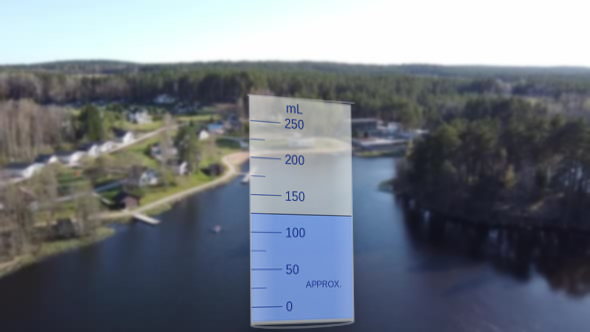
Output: 125 mL
